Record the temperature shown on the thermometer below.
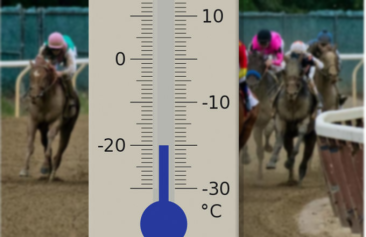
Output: -20 °C
